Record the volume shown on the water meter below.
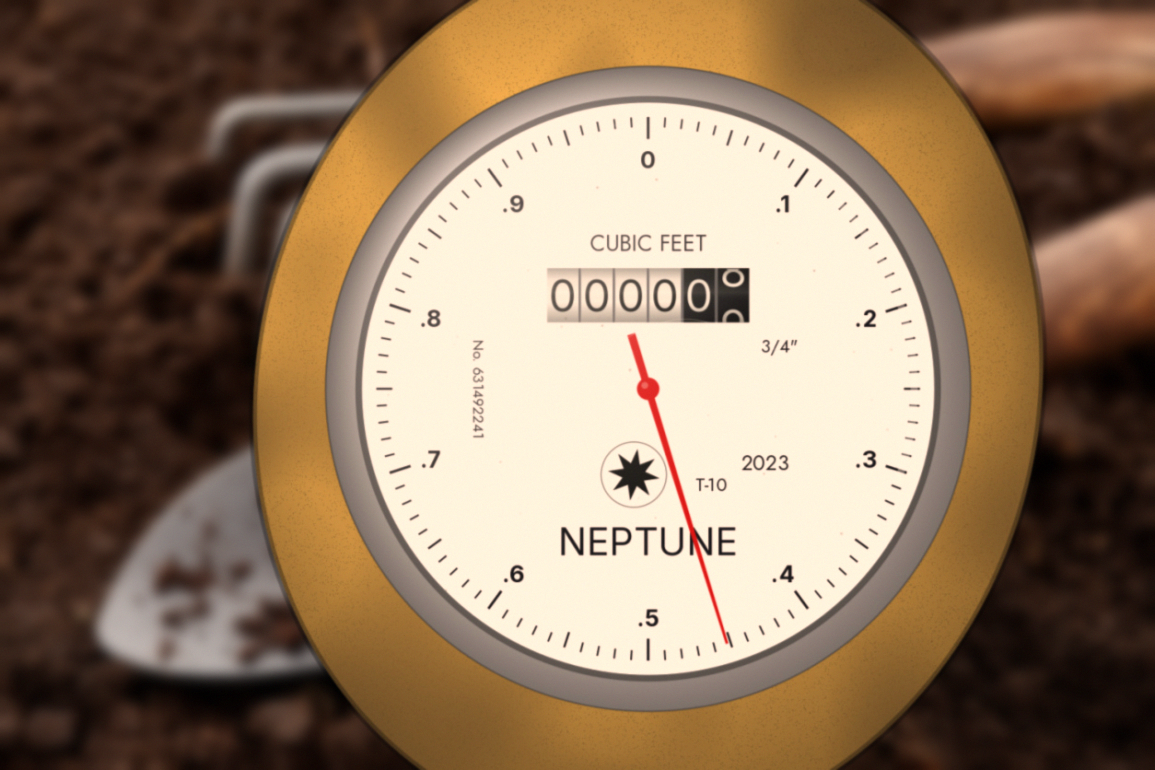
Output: 8.45 ft³
